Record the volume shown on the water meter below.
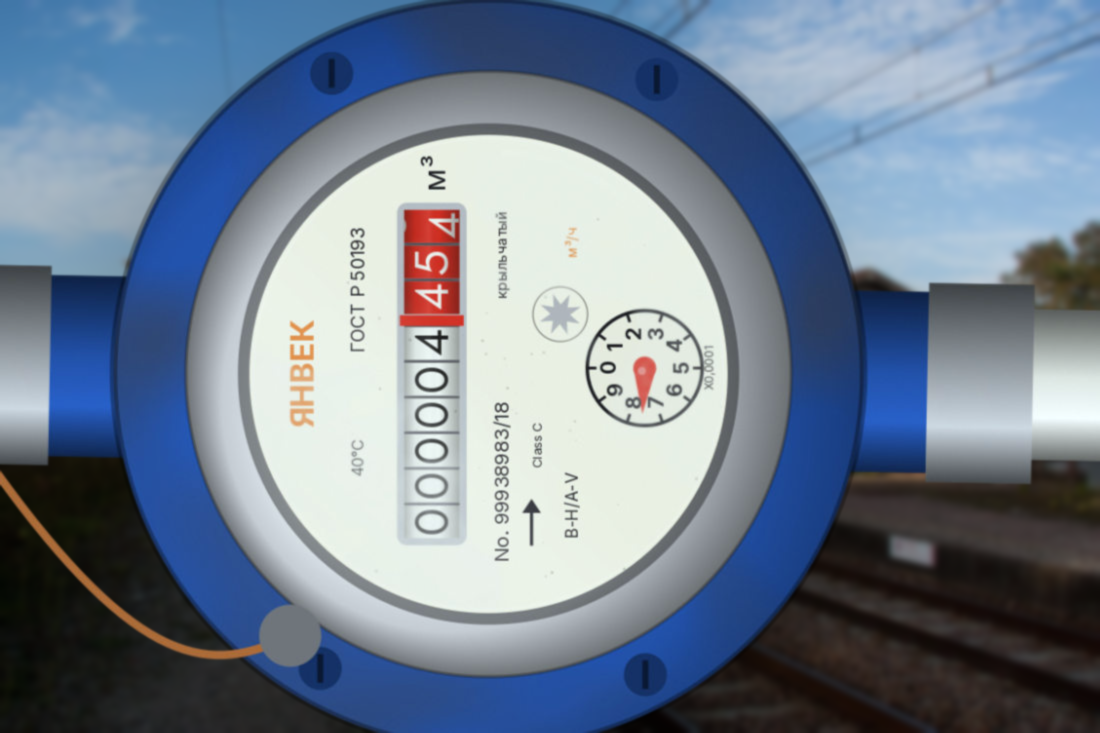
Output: 4.4537 m³
